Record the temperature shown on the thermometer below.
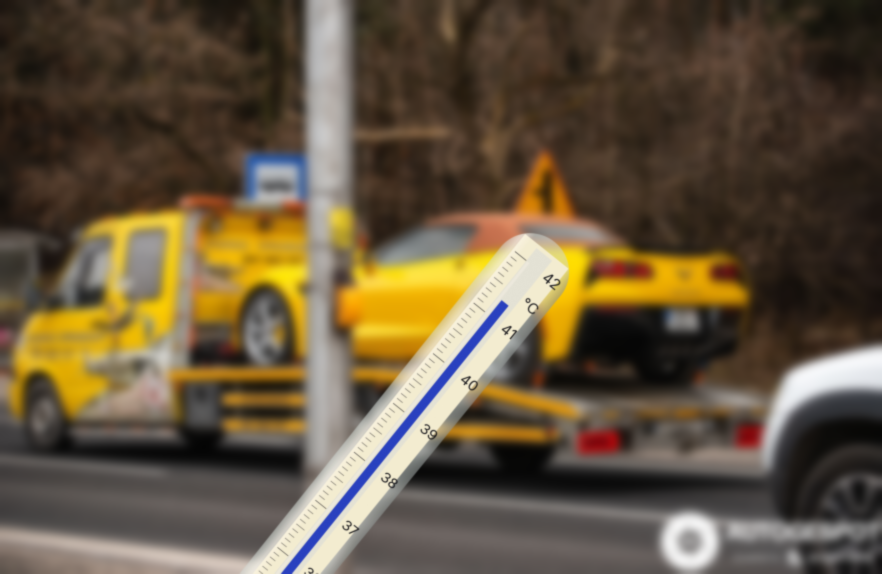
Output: 41.3 °C
